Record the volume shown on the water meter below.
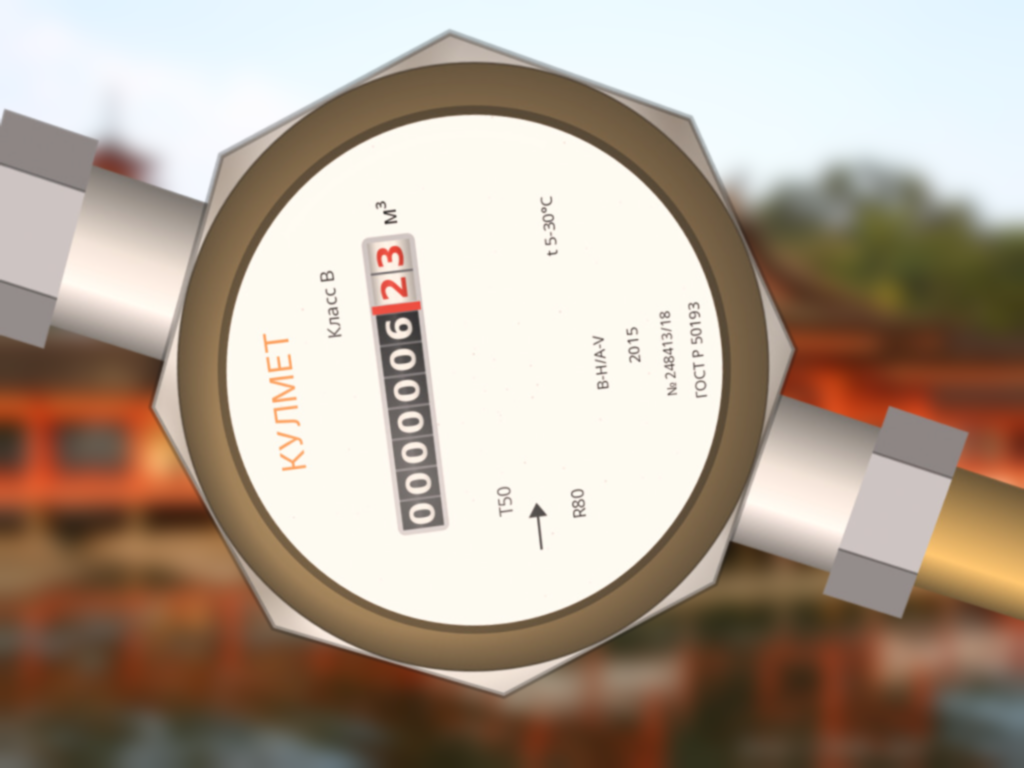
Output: 6.23 m³
